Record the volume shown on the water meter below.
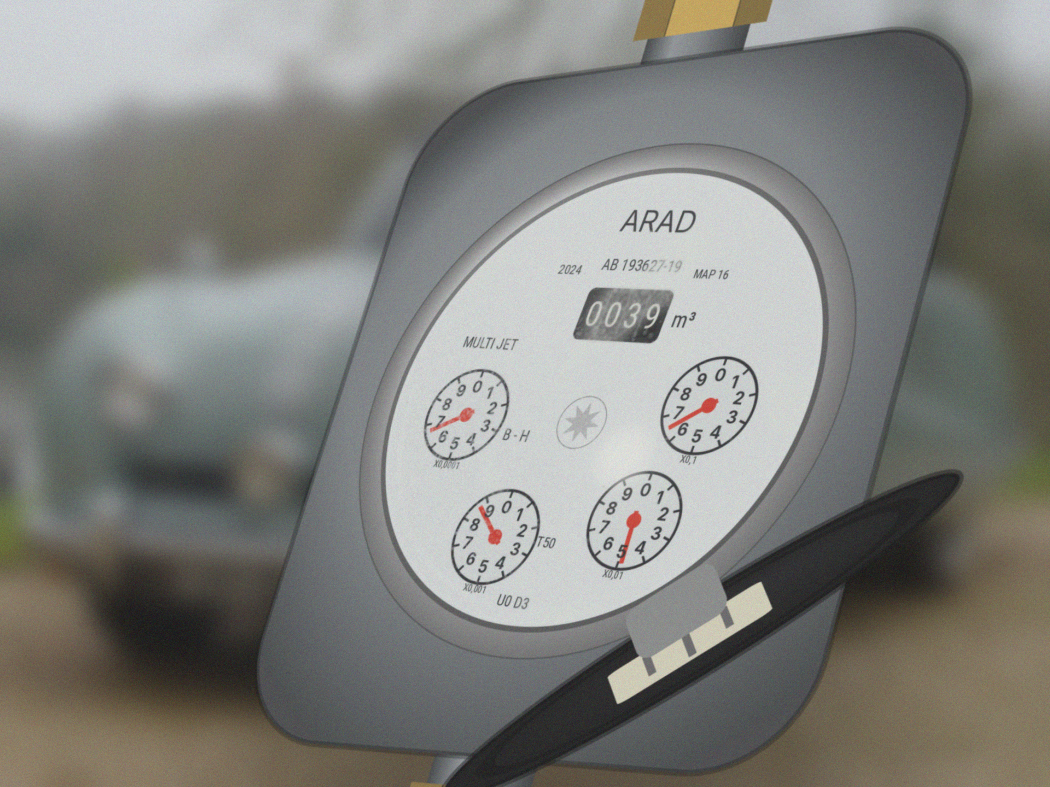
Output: 39.6486 m³
